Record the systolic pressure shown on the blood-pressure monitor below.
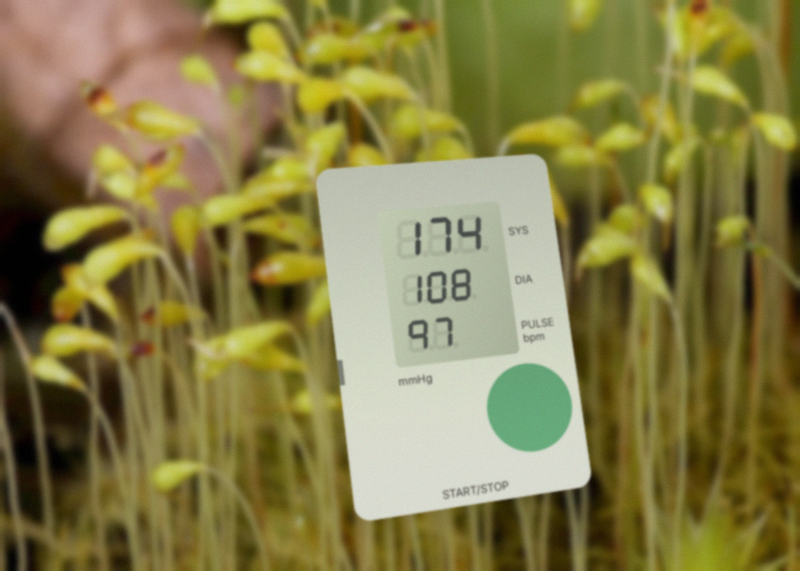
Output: 174 mmHg
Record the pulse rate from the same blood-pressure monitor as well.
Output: 97 bpm
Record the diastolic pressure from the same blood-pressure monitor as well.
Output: 108 mmHg
